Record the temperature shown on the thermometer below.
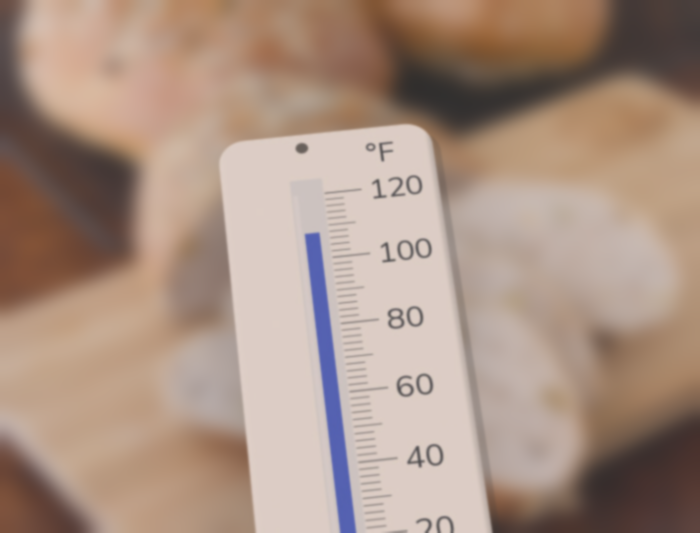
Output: 108 °F
